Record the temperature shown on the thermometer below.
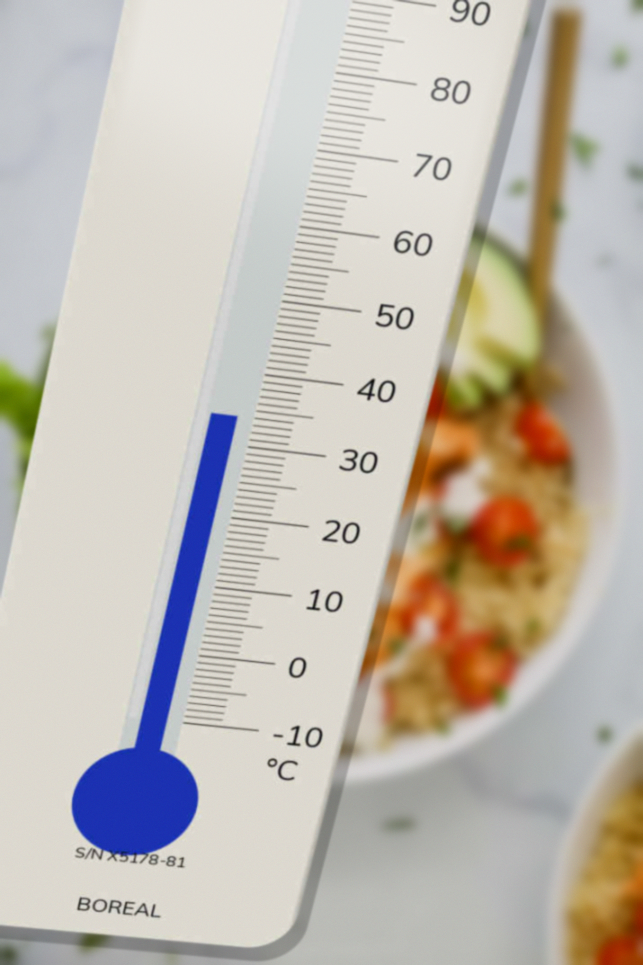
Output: 34 °C
